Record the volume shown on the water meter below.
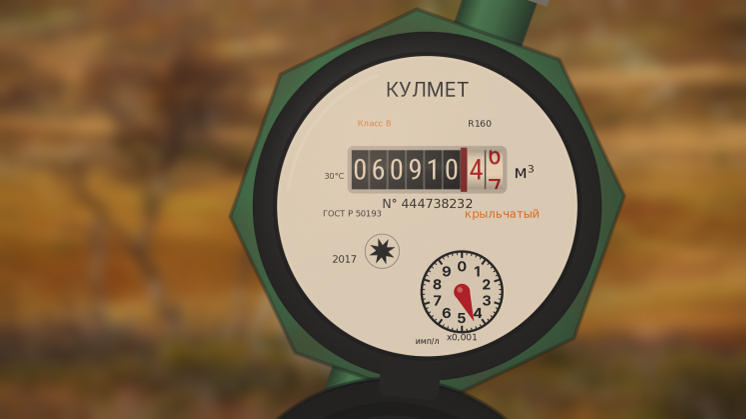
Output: 60910.464 m³
